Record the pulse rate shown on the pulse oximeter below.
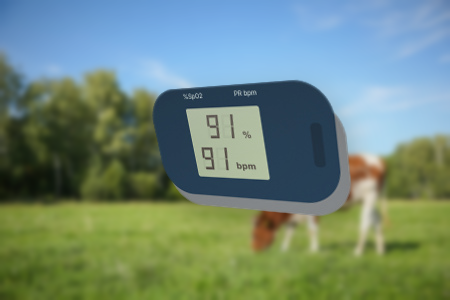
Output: 91 bpm
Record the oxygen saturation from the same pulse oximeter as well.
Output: 91 %
